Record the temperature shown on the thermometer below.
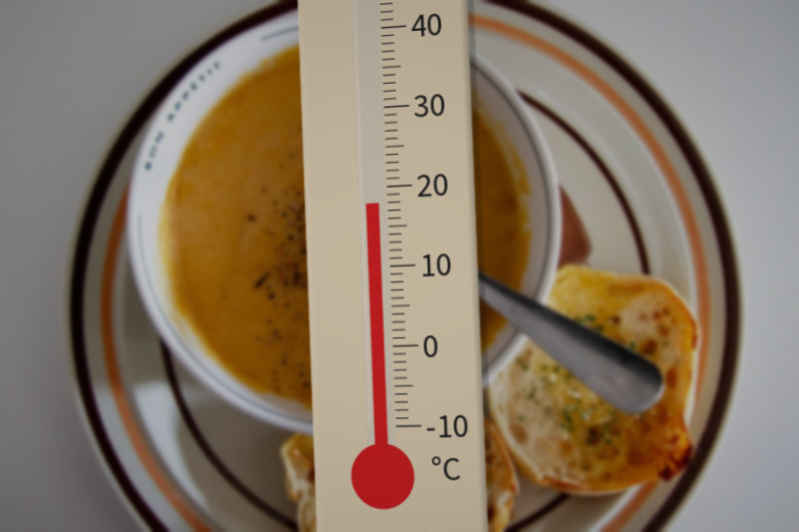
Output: 18 °C
